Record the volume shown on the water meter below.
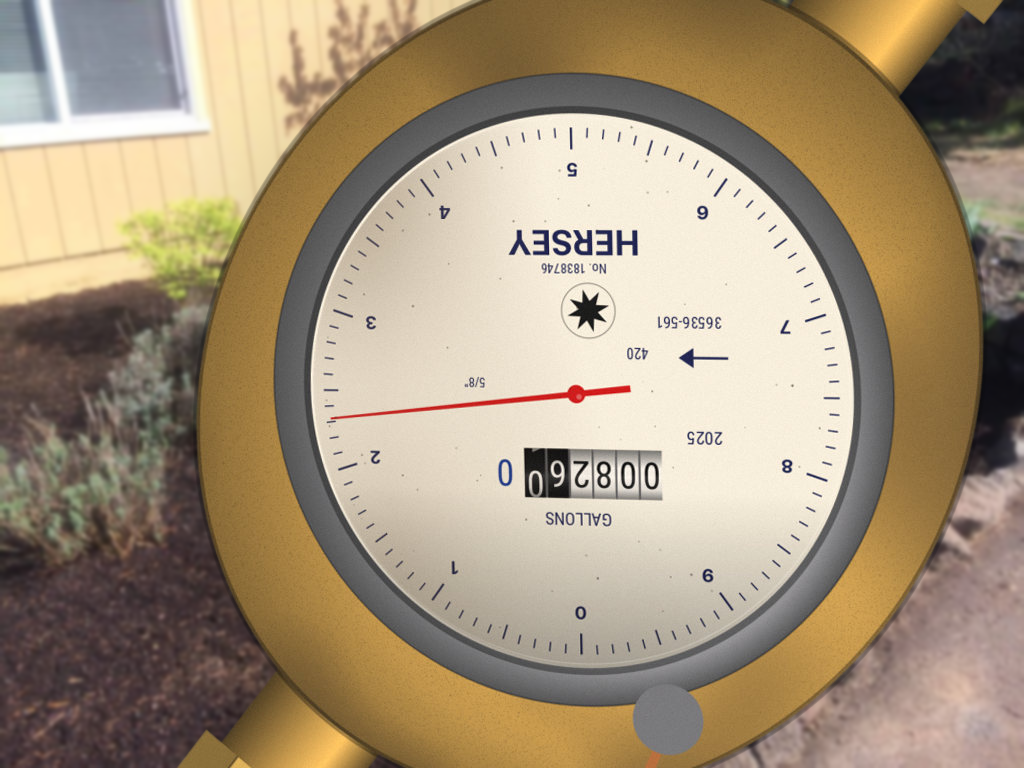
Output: 82602.3 gal
